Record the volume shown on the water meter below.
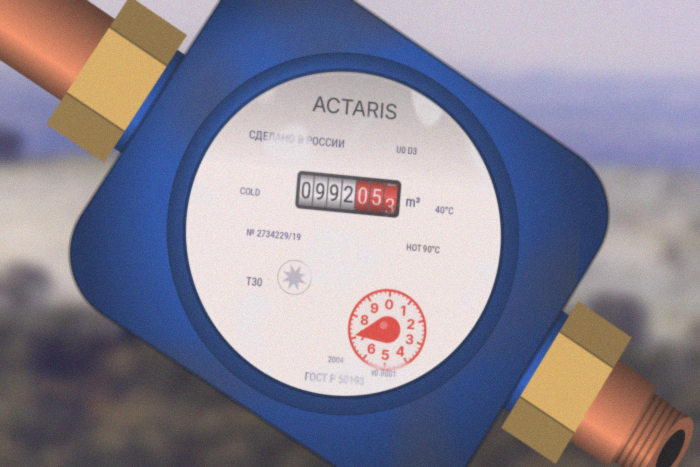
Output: 992.0527 m³
